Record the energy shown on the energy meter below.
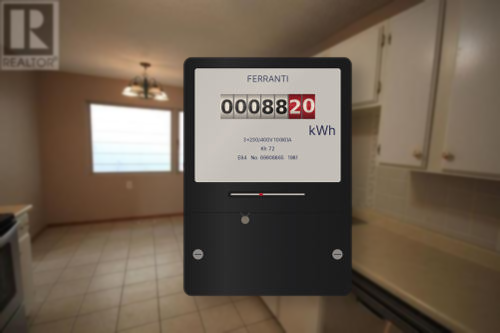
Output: 88.20 kWh
